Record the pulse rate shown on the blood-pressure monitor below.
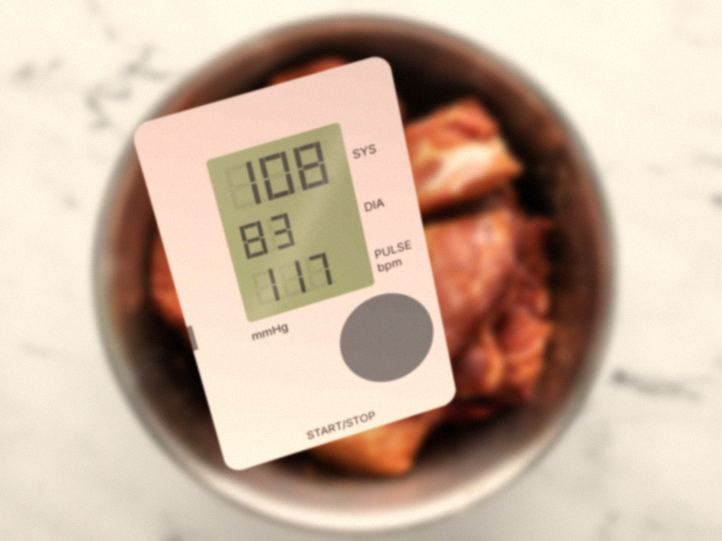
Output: 117 bpm
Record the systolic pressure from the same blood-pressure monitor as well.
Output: 108 mmHg
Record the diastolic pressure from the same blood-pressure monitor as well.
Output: 83 mmHg
